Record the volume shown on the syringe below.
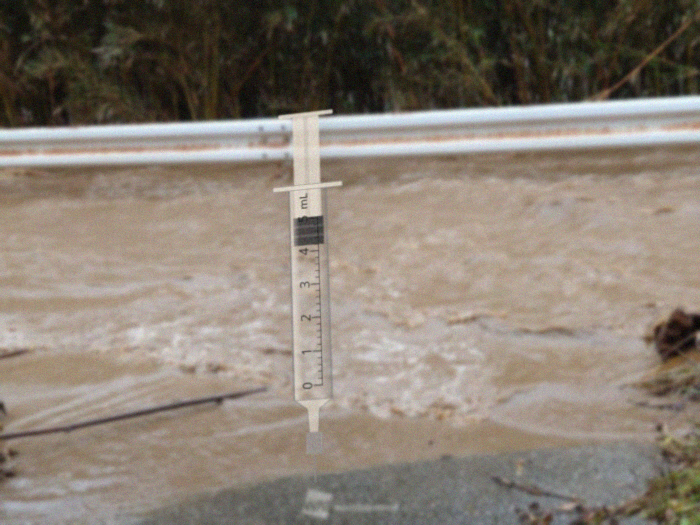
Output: 4.2 mL
